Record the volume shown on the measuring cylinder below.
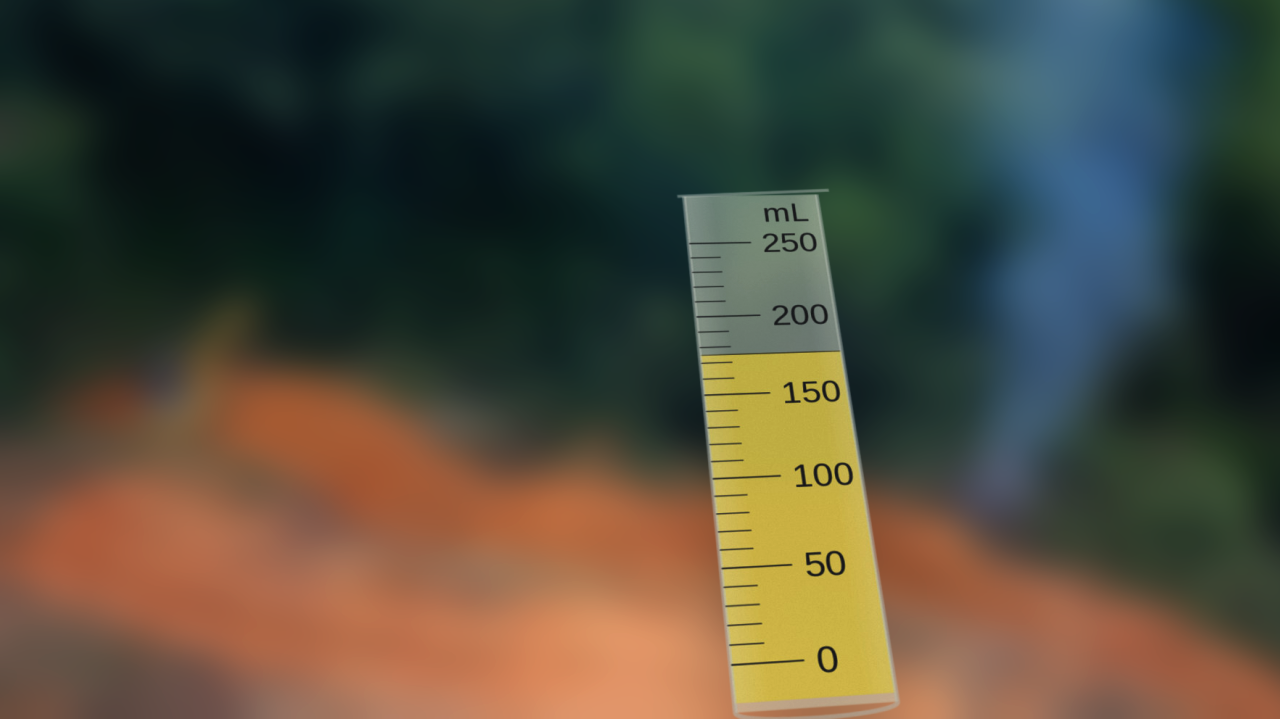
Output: 175 mL
